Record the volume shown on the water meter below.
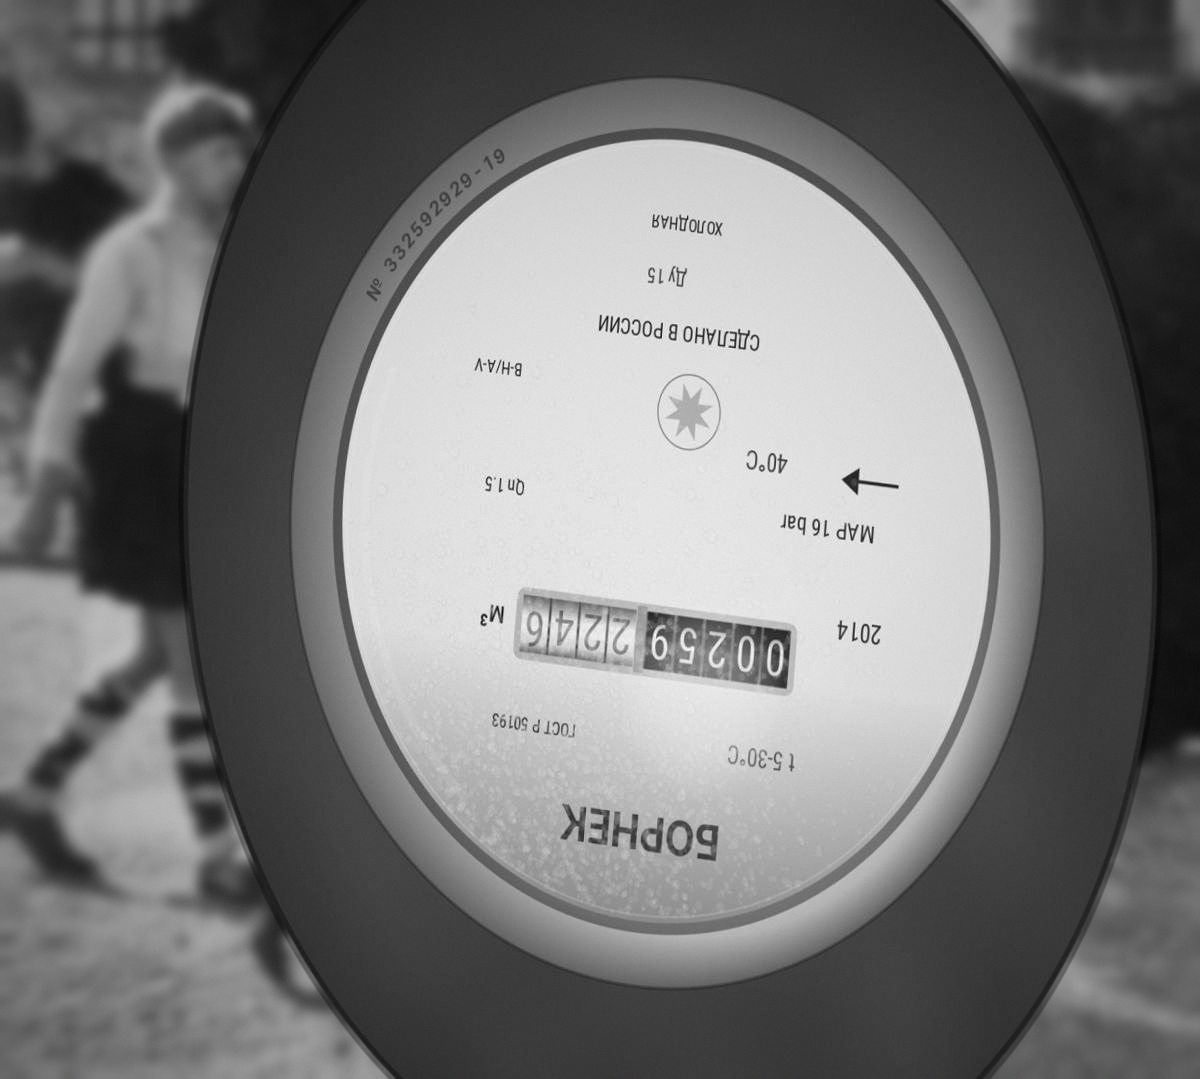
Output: 259.2246 m³
